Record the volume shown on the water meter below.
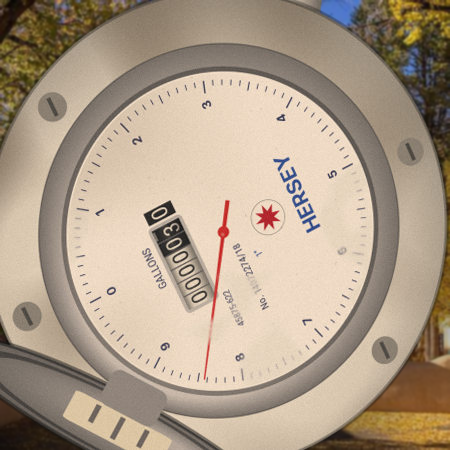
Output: 28.4 gal
